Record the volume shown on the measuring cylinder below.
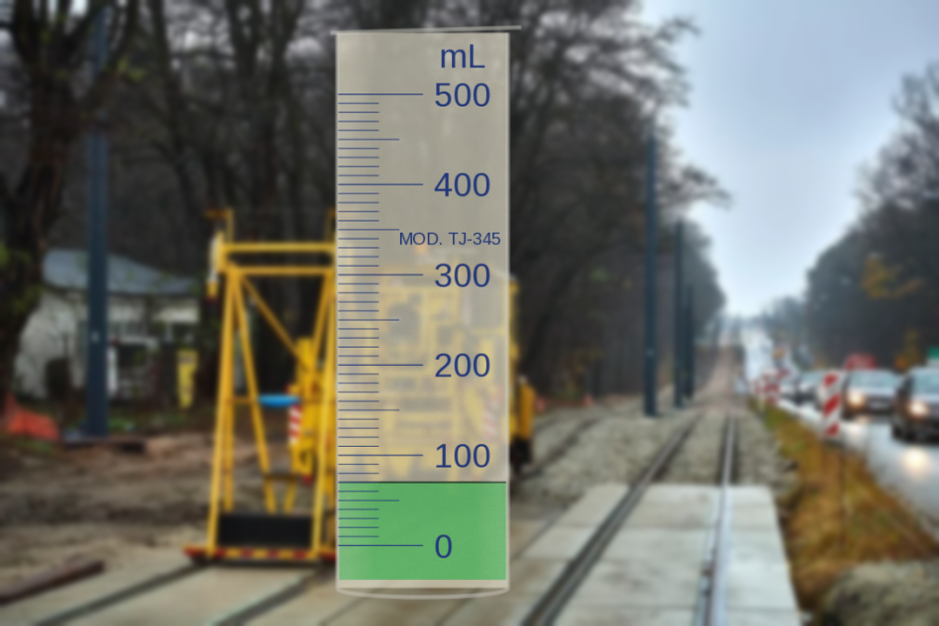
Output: 70 mL
